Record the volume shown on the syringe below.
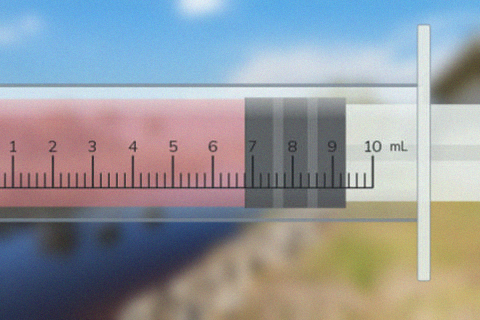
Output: 6.8 mL
